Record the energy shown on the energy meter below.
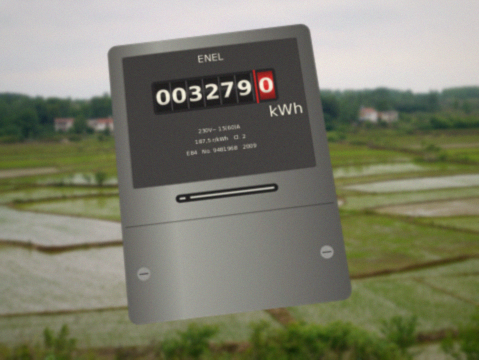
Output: 3279.0 kWh
